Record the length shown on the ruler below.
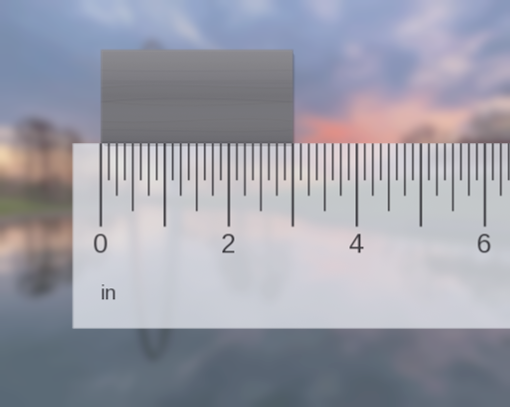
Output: 3 in
